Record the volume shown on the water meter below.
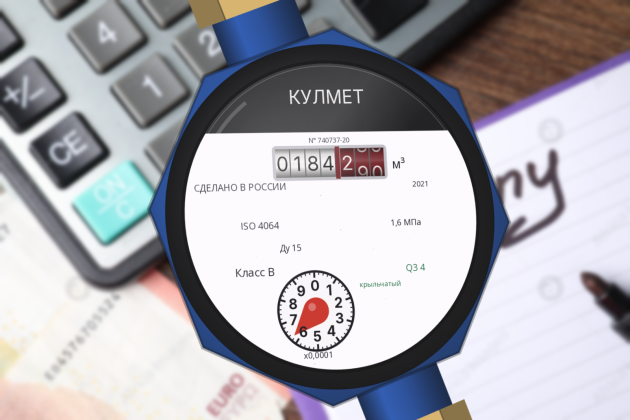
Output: 184.2896 m³
